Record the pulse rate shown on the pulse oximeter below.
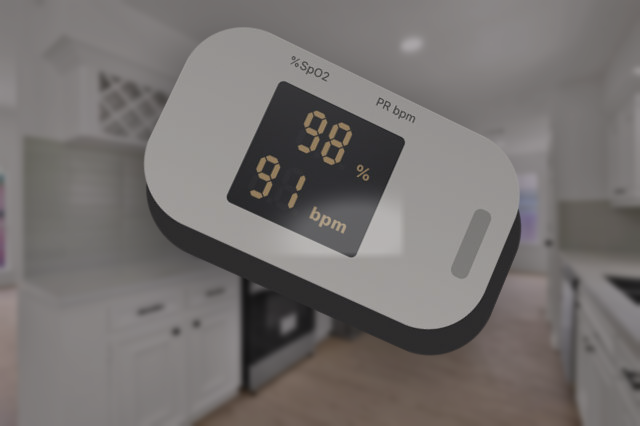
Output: 91 bpm
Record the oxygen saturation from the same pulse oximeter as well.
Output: 98 %
